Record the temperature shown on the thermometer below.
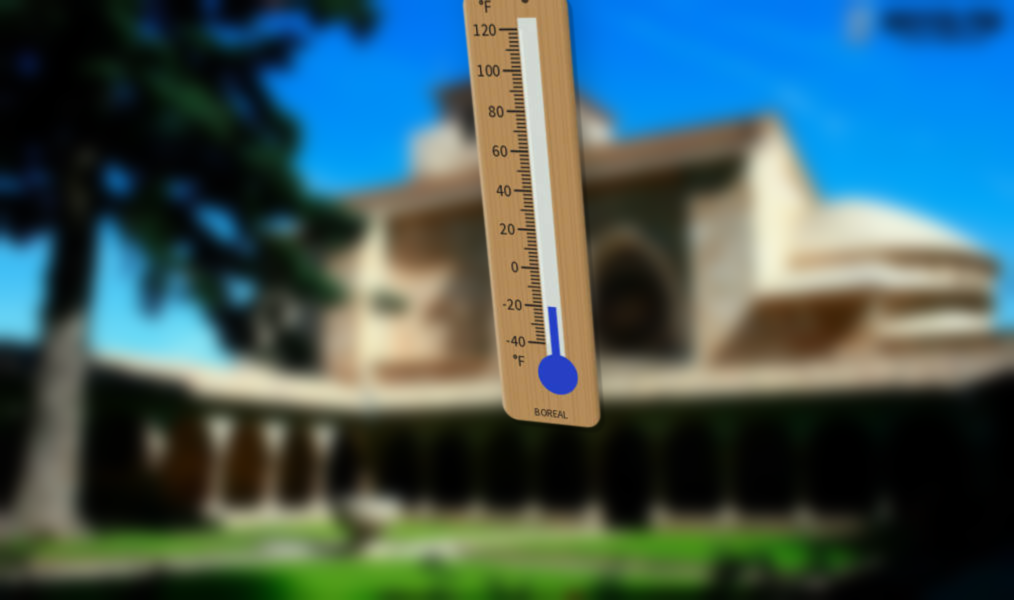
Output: -20 °F
